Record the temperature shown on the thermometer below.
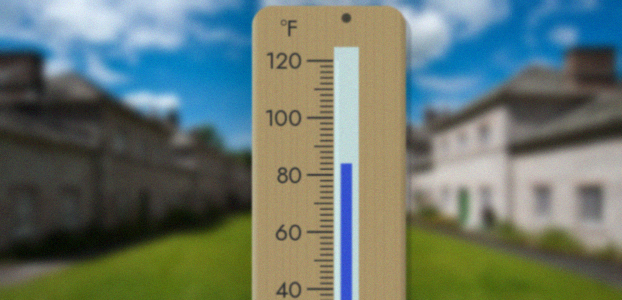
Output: 84 °F
